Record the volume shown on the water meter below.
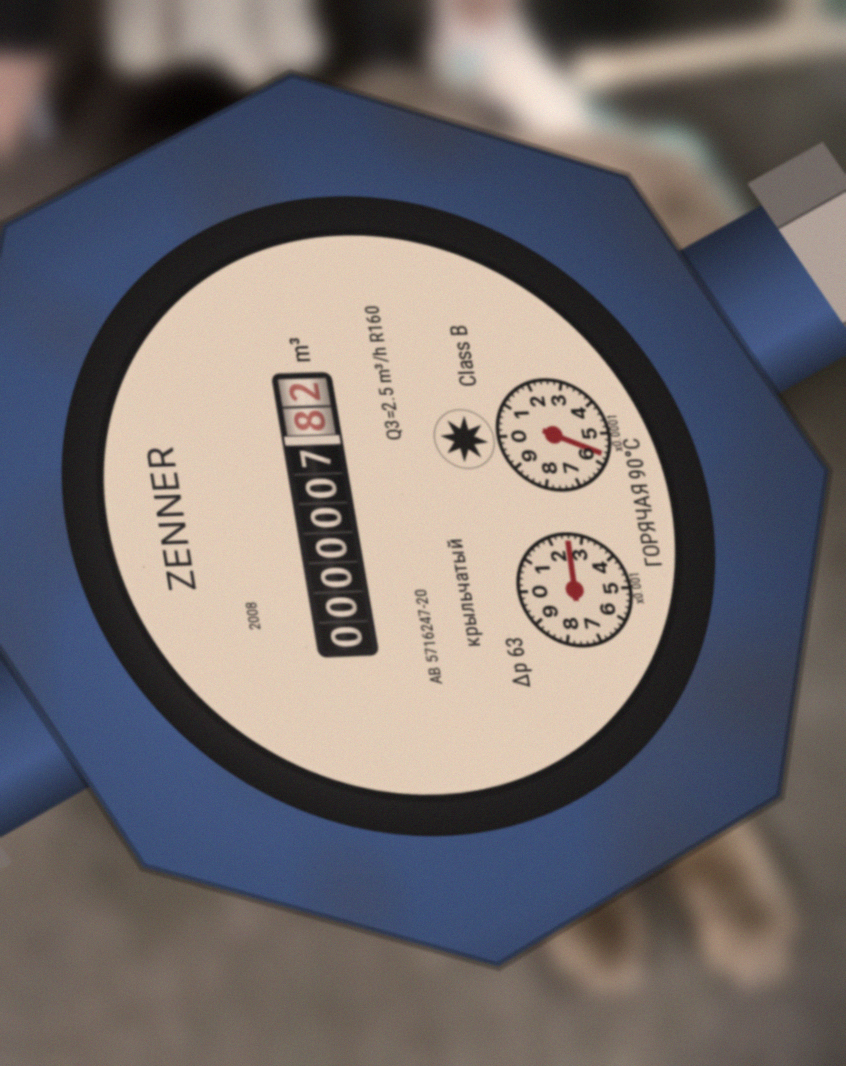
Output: 7.8225 m³
